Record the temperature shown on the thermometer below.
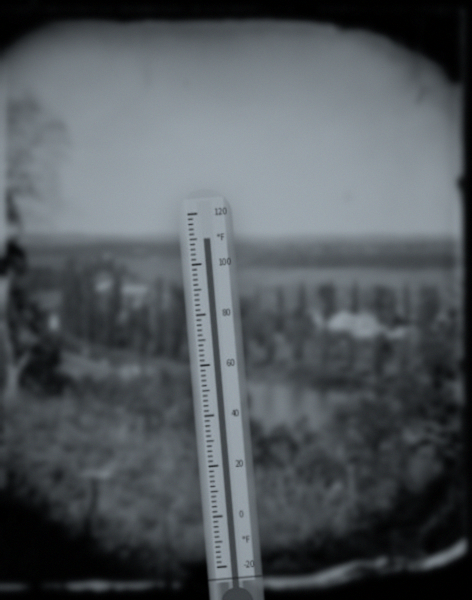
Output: 110 °F
